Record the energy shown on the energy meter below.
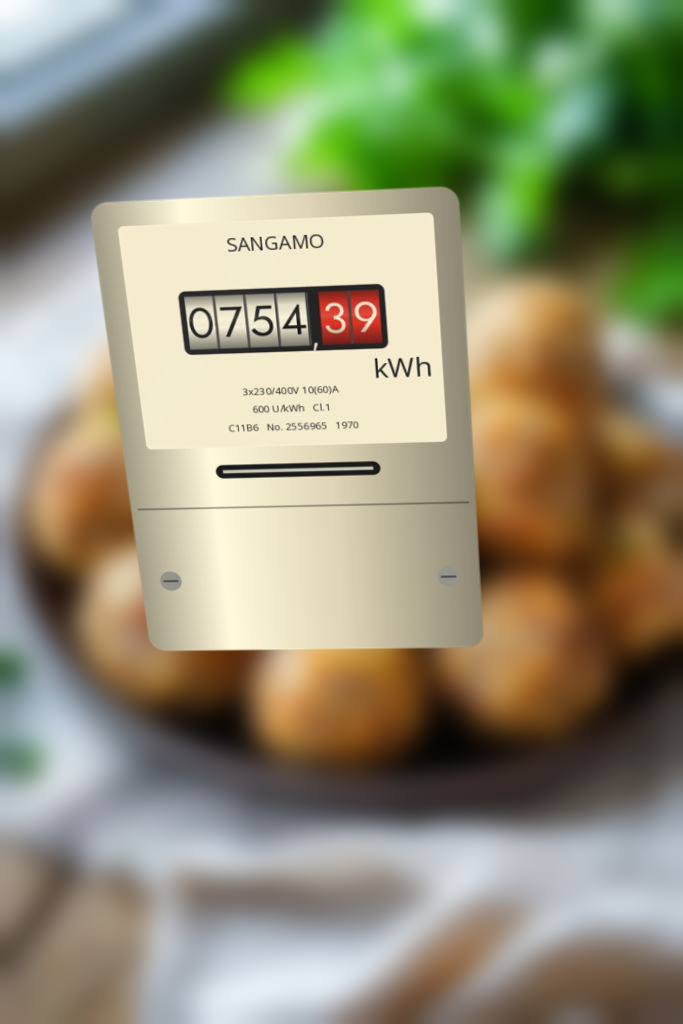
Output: 754.39 kWh
